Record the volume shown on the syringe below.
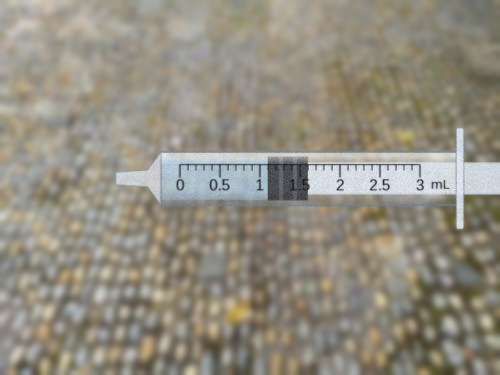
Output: 1.1 mL
